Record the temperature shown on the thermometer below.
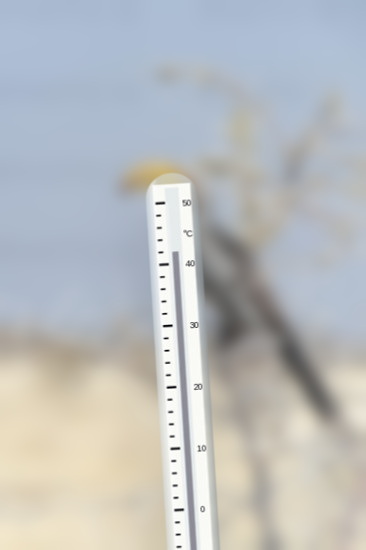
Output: 42 °C
